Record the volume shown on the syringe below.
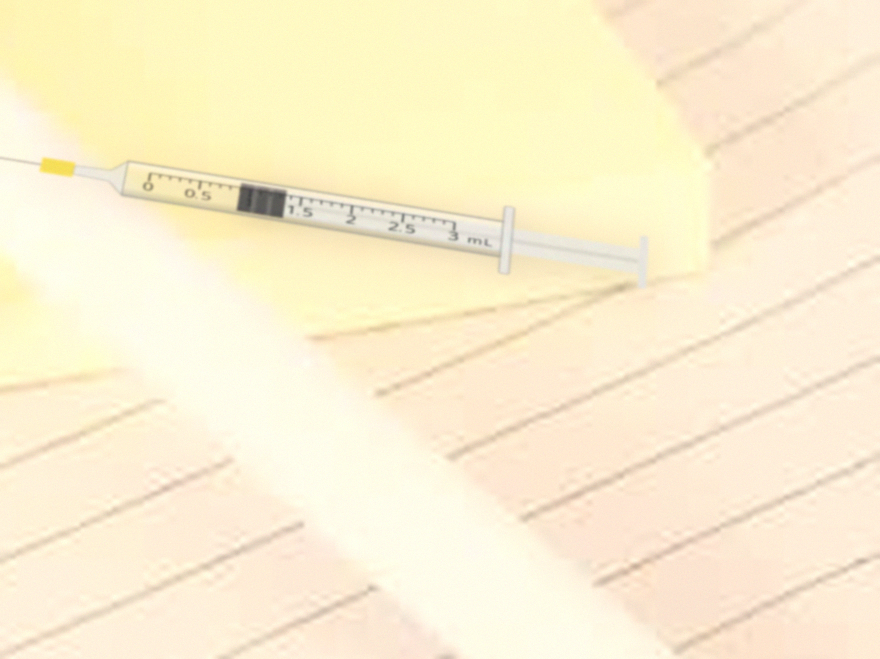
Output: 0.9 mL
